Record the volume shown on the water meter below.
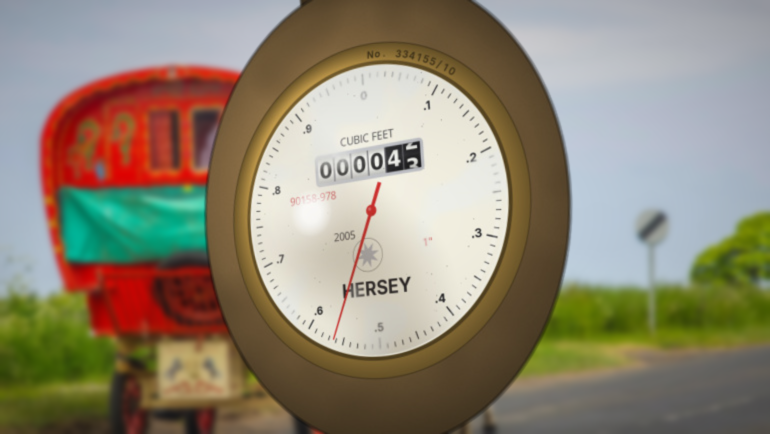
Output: 42.56 ft³
